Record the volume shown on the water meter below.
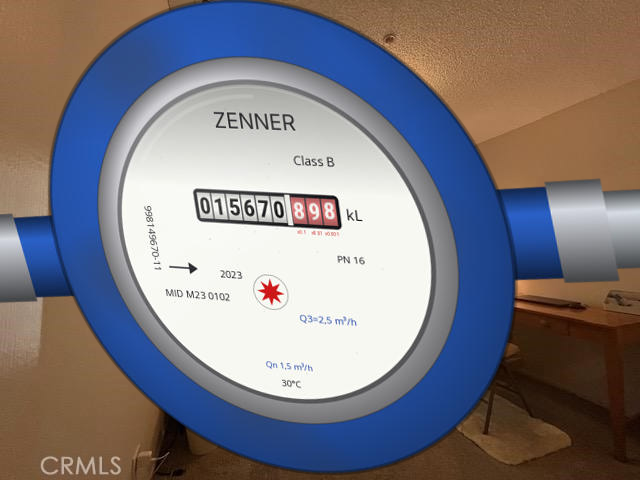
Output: 15670.898 kL
